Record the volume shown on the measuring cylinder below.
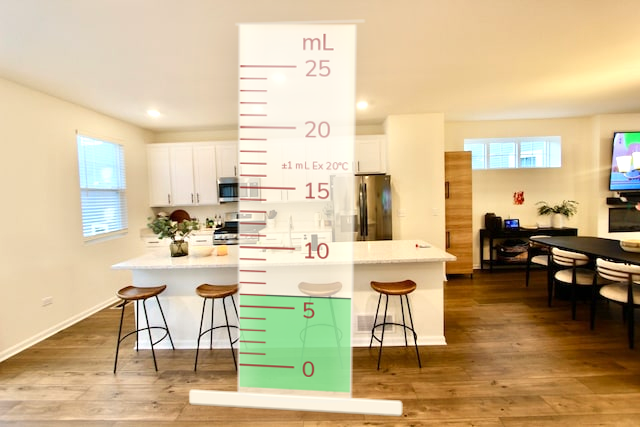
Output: 6 mL
